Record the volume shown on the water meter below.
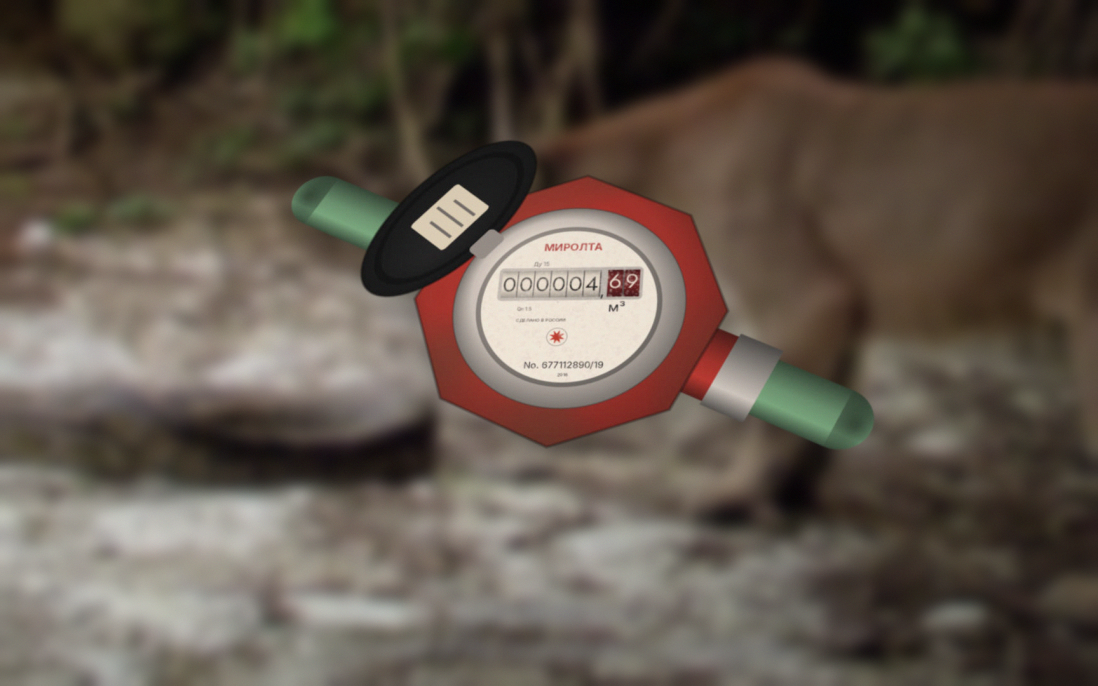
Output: 4.69 m³
